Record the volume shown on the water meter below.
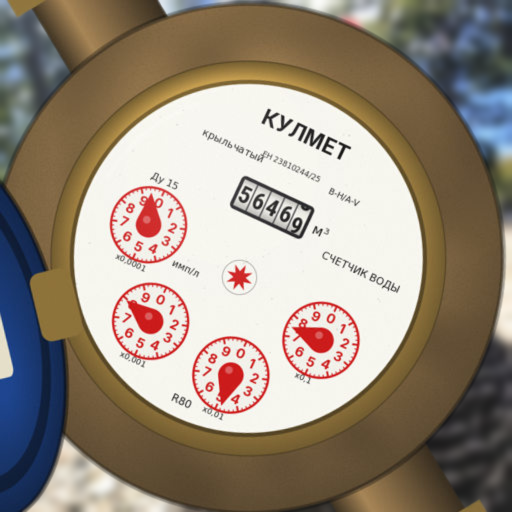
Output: 56468.7479 m³
